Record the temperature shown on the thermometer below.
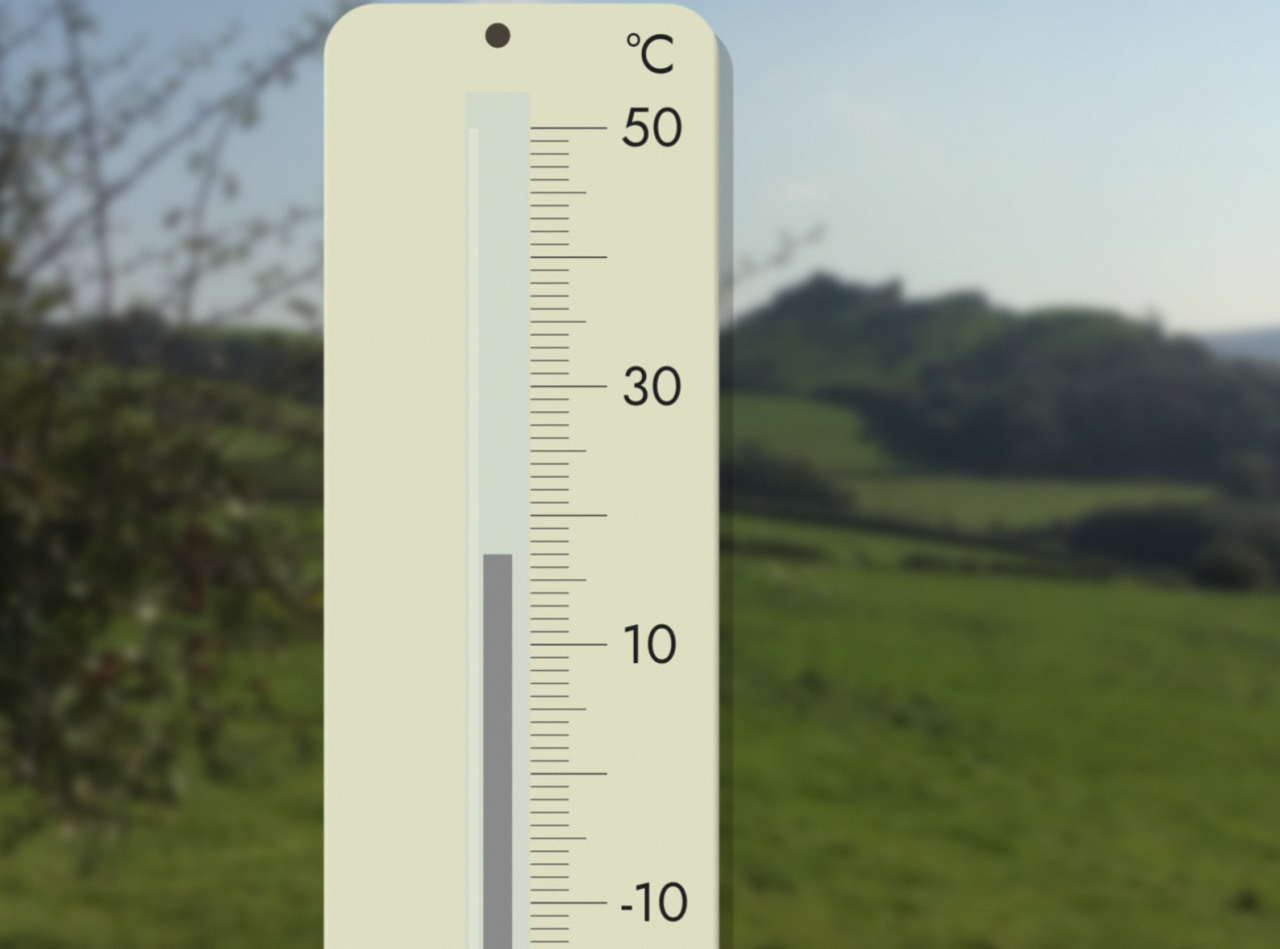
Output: 17 °C
